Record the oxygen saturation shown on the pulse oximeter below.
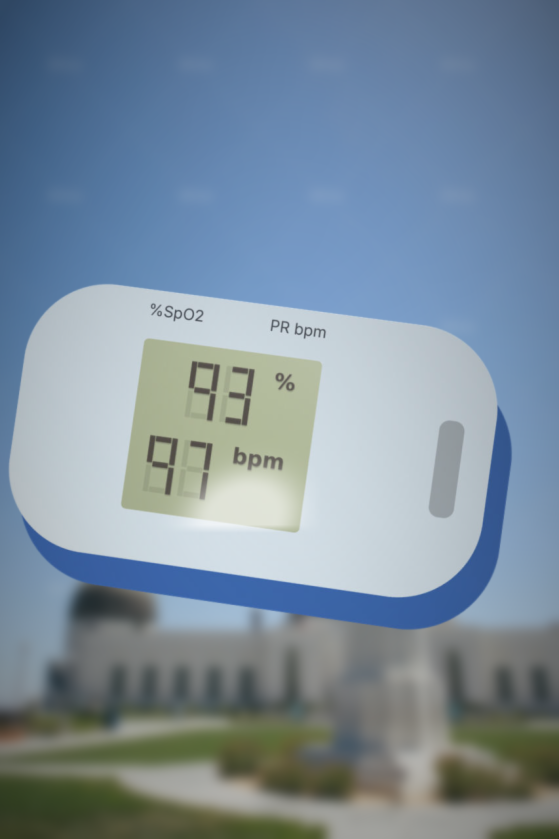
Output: 93 %
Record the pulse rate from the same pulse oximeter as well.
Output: 97 bpm
